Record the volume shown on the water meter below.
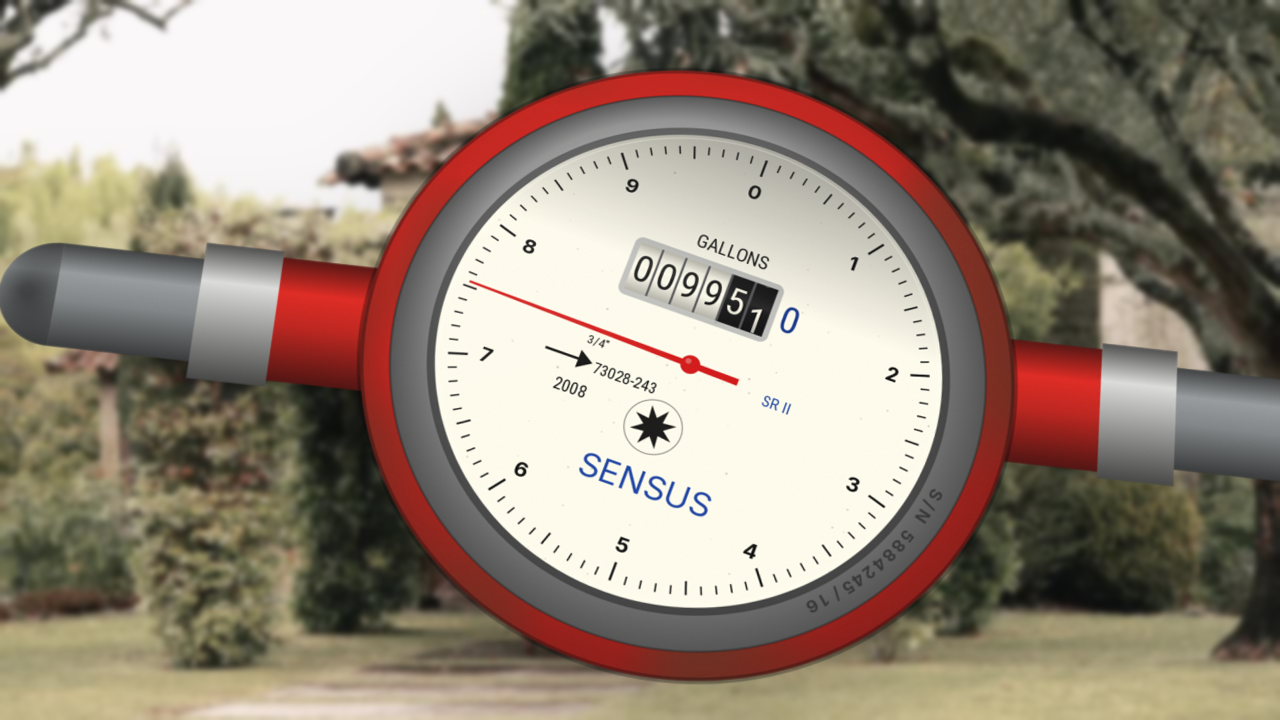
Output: 99507.5 gal
